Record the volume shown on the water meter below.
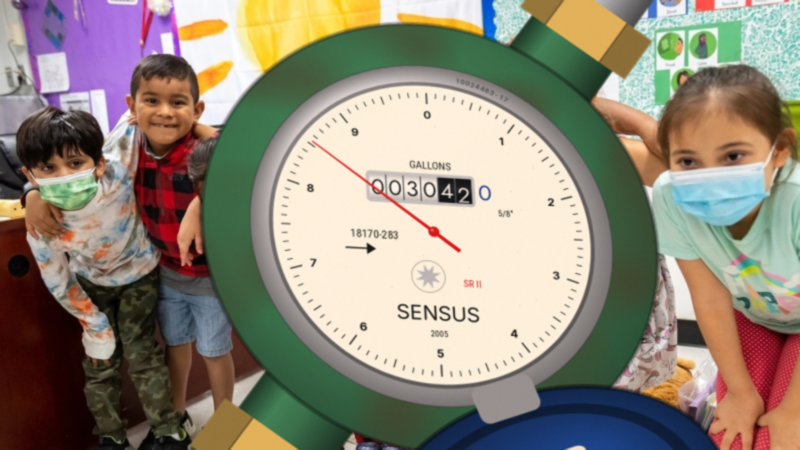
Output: 30418.5 gal
